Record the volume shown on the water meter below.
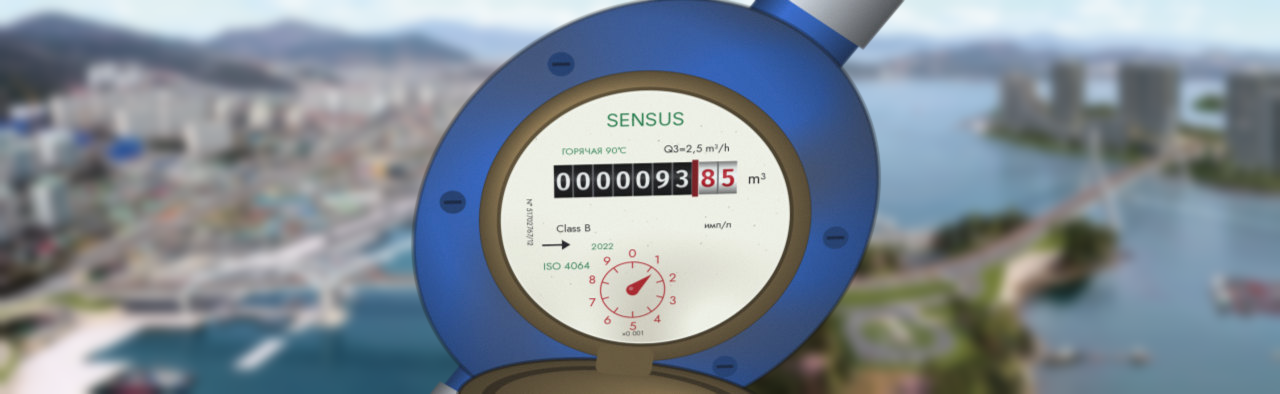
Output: 93.851 m³
